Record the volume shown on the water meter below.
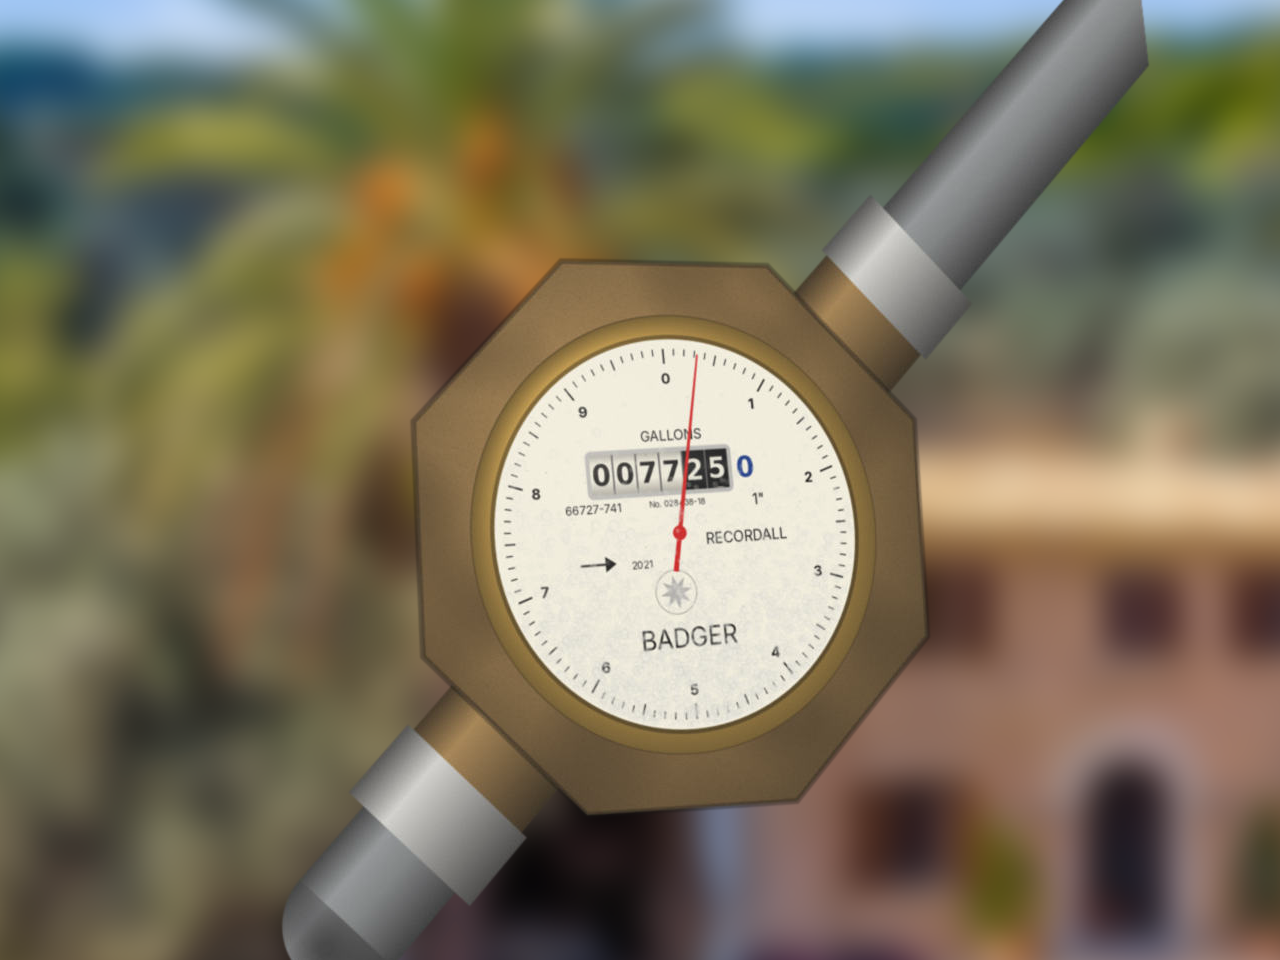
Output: 77250.3 gal
